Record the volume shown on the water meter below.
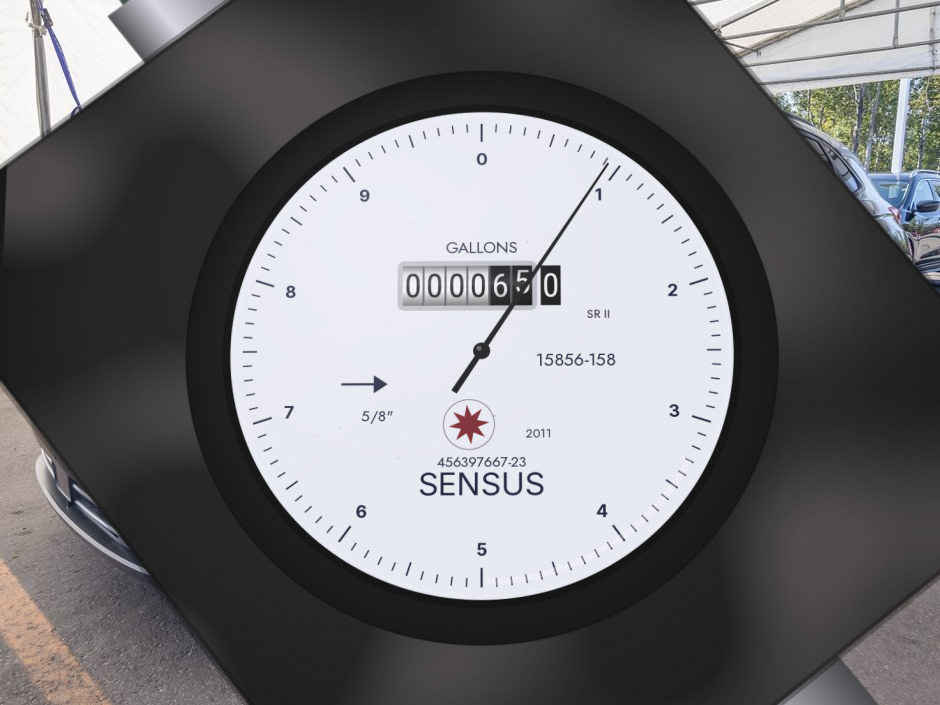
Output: 650.9 gal
